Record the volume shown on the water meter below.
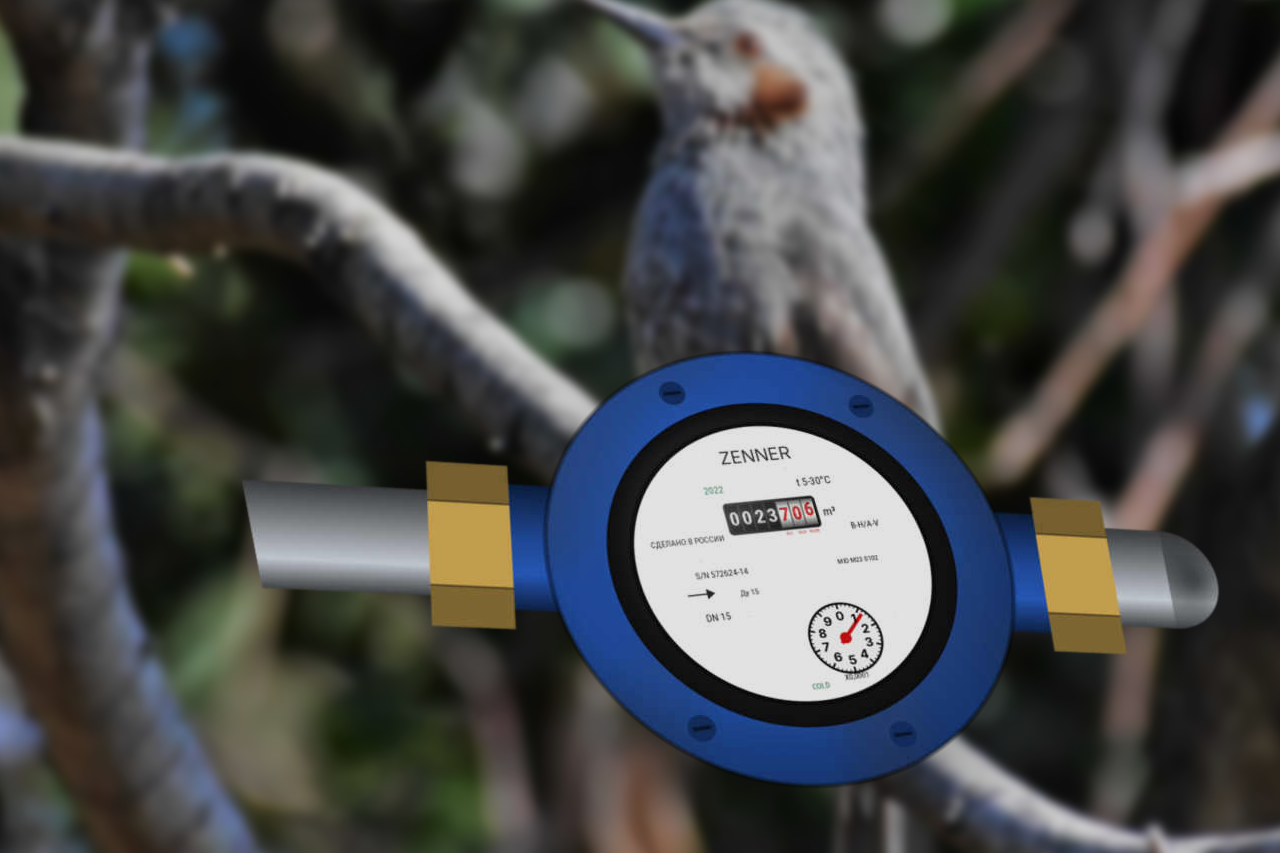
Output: 23.7061 m³
